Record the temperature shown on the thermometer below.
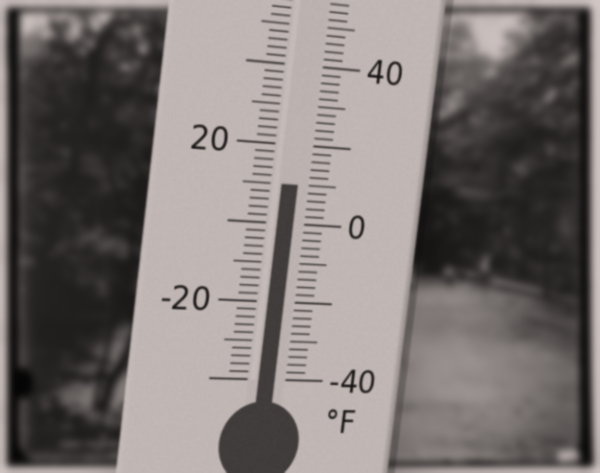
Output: 10 °F
